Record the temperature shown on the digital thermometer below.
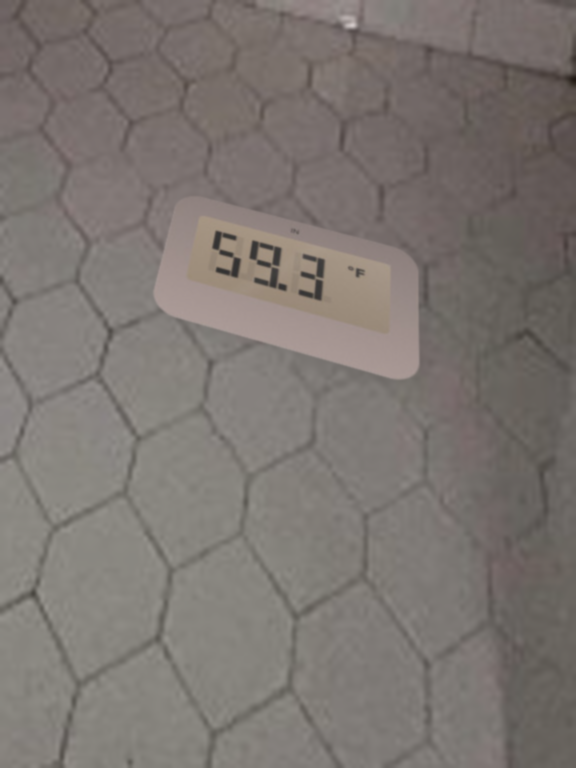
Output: 59.3 °F
